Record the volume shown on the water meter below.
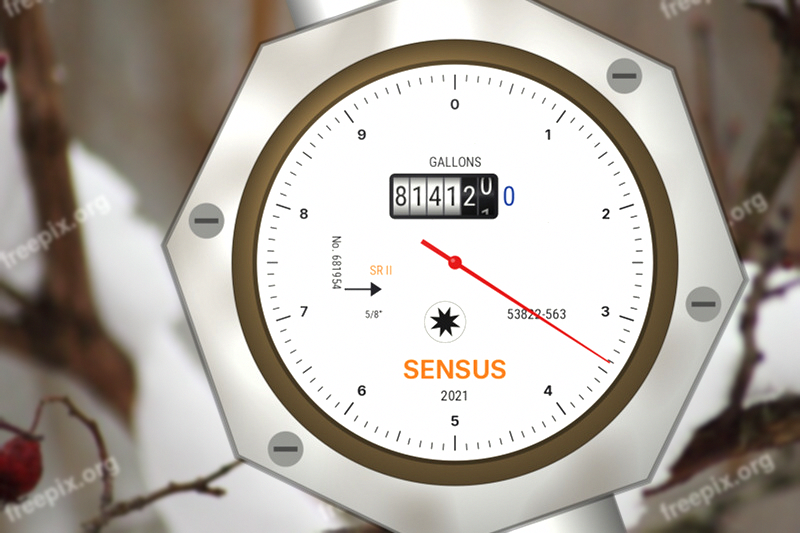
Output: 8141203.4 gal
